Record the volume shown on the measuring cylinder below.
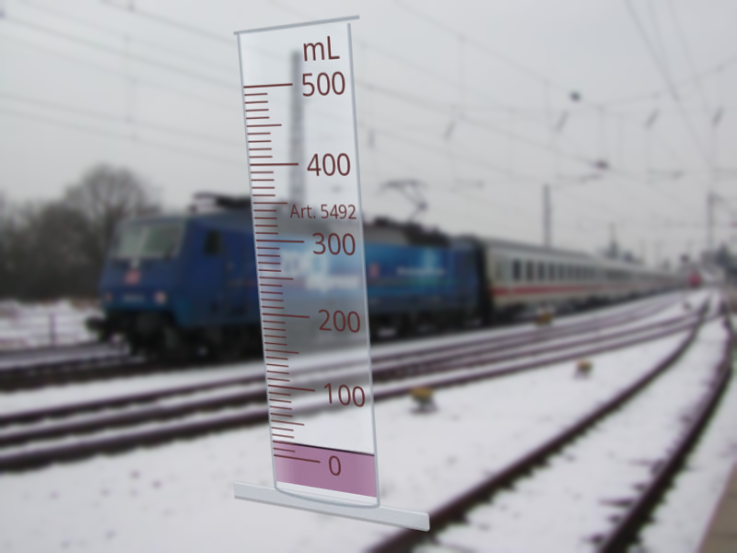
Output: 20 mL
